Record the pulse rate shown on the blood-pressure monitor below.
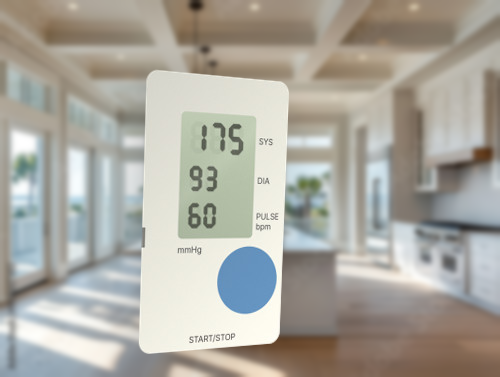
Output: 60 bpm
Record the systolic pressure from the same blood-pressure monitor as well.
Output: 175 mmHg
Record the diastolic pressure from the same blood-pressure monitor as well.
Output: 93 mmHg
